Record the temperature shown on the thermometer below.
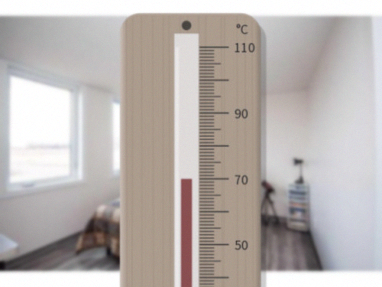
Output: 70 °C
